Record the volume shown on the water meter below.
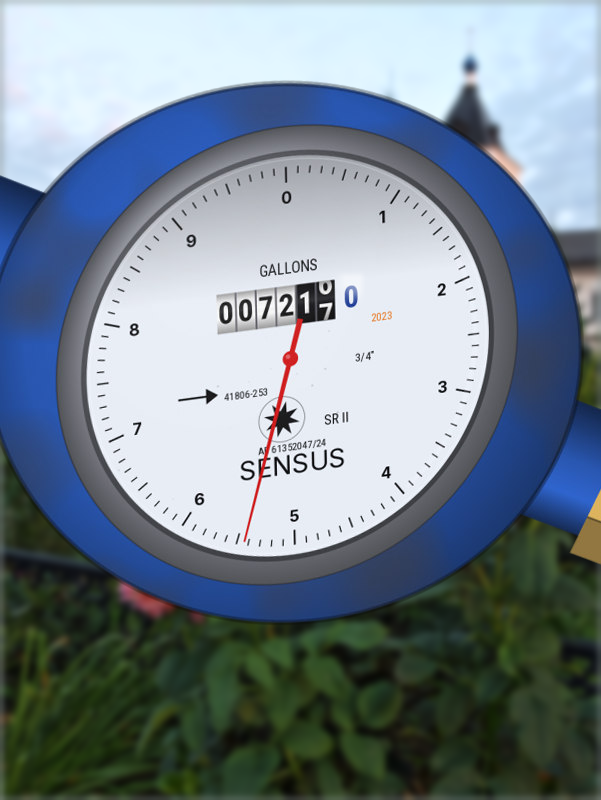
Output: 72165.4 gal
